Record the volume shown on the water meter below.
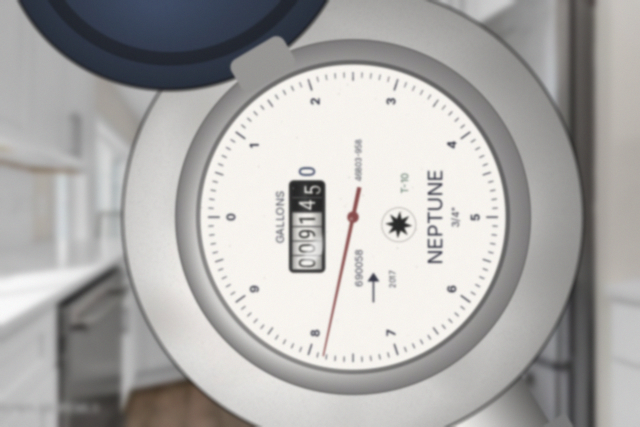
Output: 91447.8 gal
